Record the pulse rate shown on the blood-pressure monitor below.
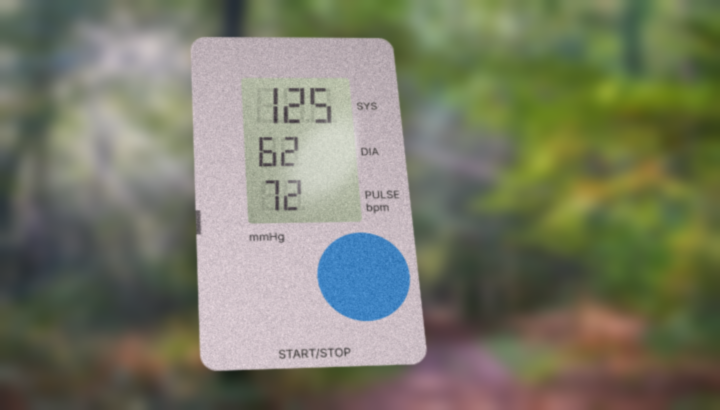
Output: 72 bpm
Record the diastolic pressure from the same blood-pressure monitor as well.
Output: 62 mmHg
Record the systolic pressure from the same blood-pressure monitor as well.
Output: 125 mmHg
